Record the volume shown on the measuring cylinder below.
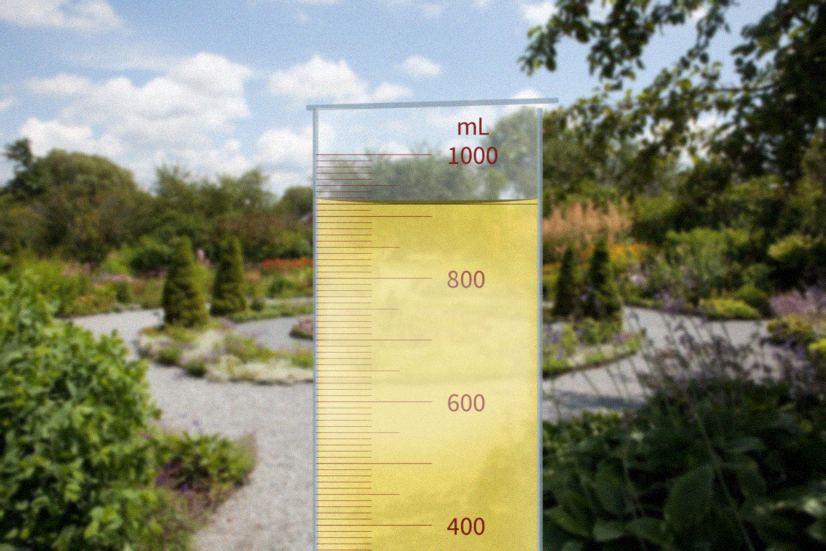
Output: 920 mL
